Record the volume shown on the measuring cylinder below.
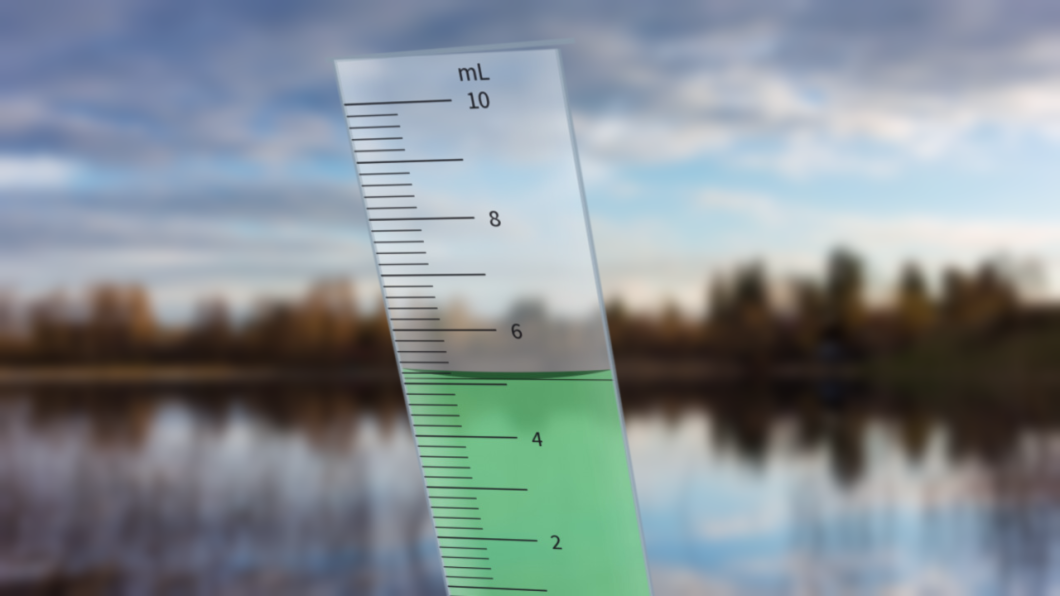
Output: 5.1 mL
